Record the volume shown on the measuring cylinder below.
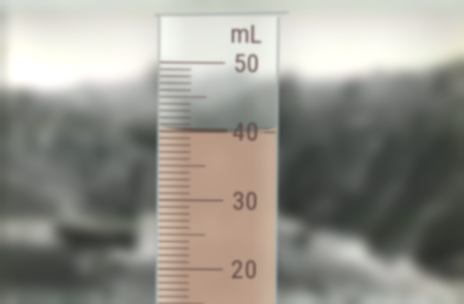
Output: 40 mL
